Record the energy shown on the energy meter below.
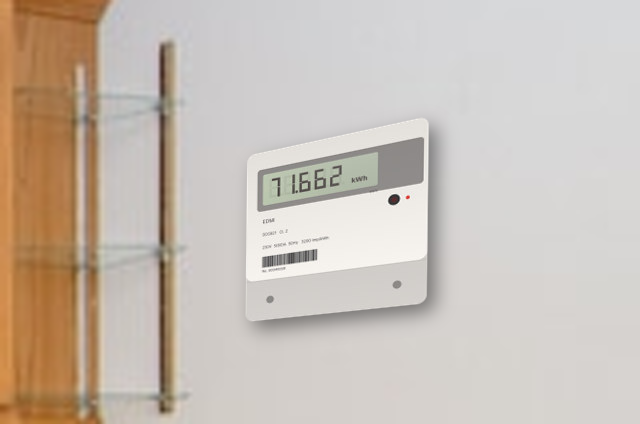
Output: 71.662 kWh
